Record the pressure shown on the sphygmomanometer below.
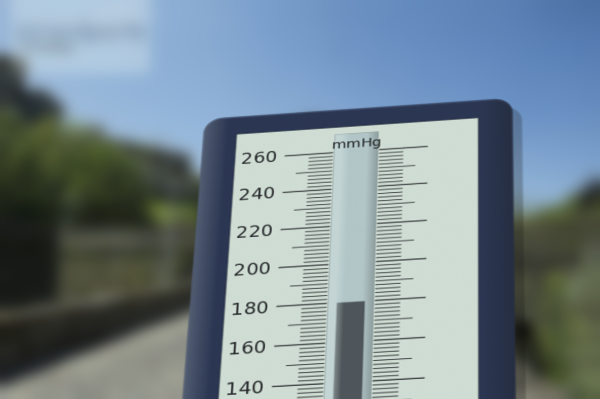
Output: 180 mmHg
